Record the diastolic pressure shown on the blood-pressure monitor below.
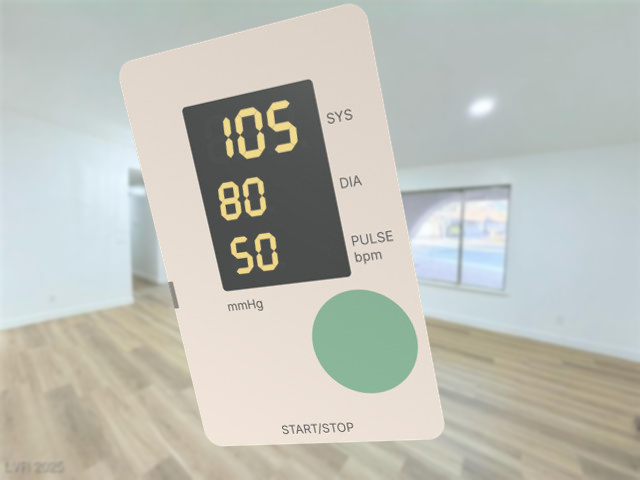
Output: 80 mmHg
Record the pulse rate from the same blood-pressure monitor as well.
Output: 50 bpm
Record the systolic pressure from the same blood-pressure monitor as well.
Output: 105 mmHg
